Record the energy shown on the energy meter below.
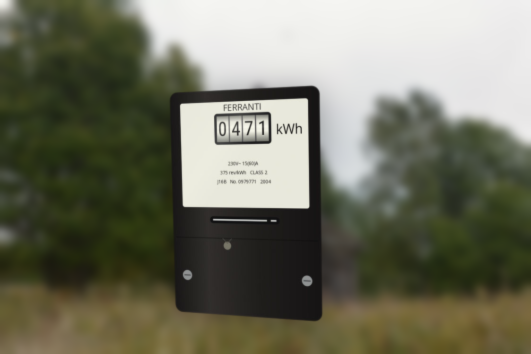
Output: 471 kWh
